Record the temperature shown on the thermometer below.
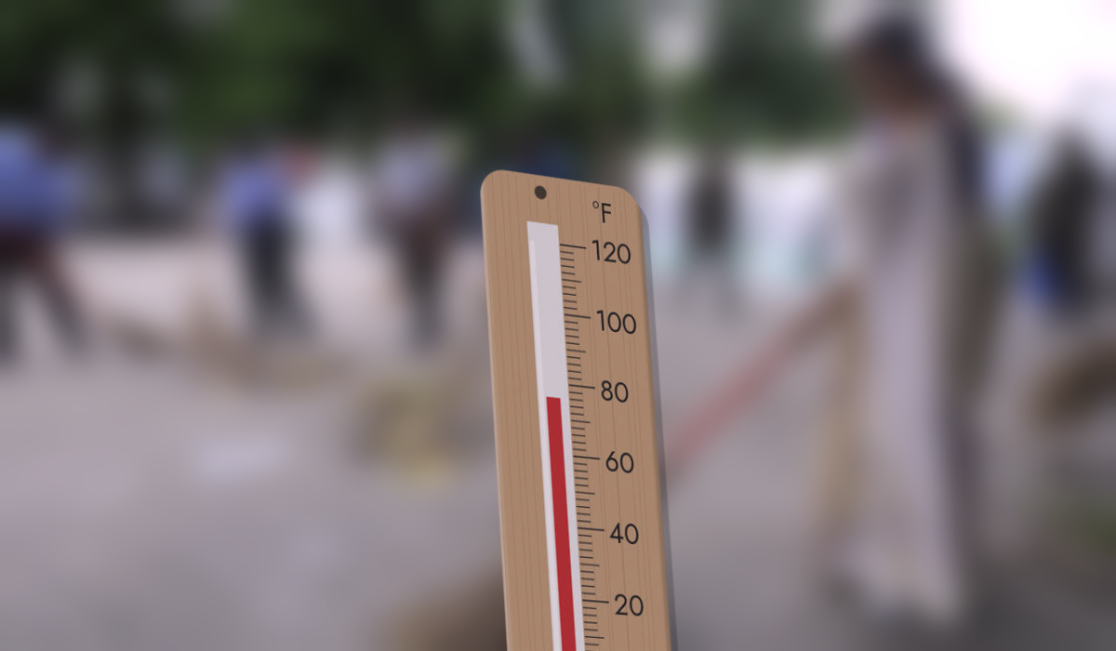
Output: 76 °F
